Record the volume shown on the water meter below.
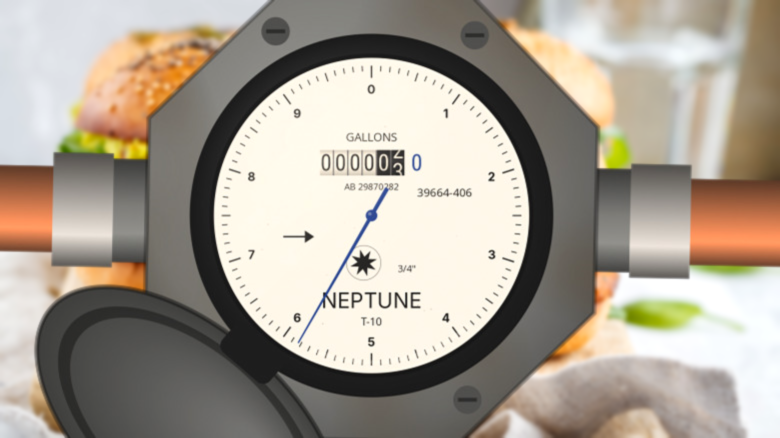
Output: 25.8 gal
